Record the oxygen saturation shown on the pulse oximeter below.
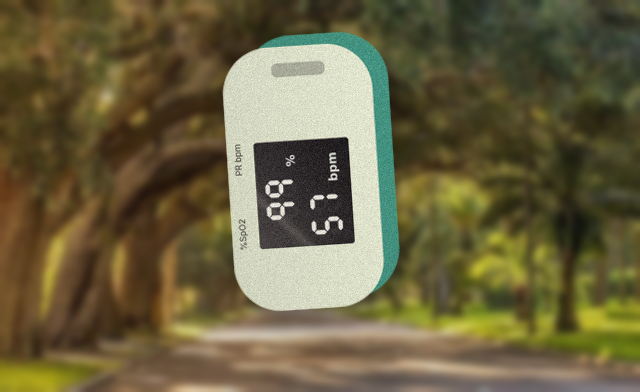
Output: 99 %
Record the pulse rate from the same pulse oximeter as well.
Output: 57 bpm
